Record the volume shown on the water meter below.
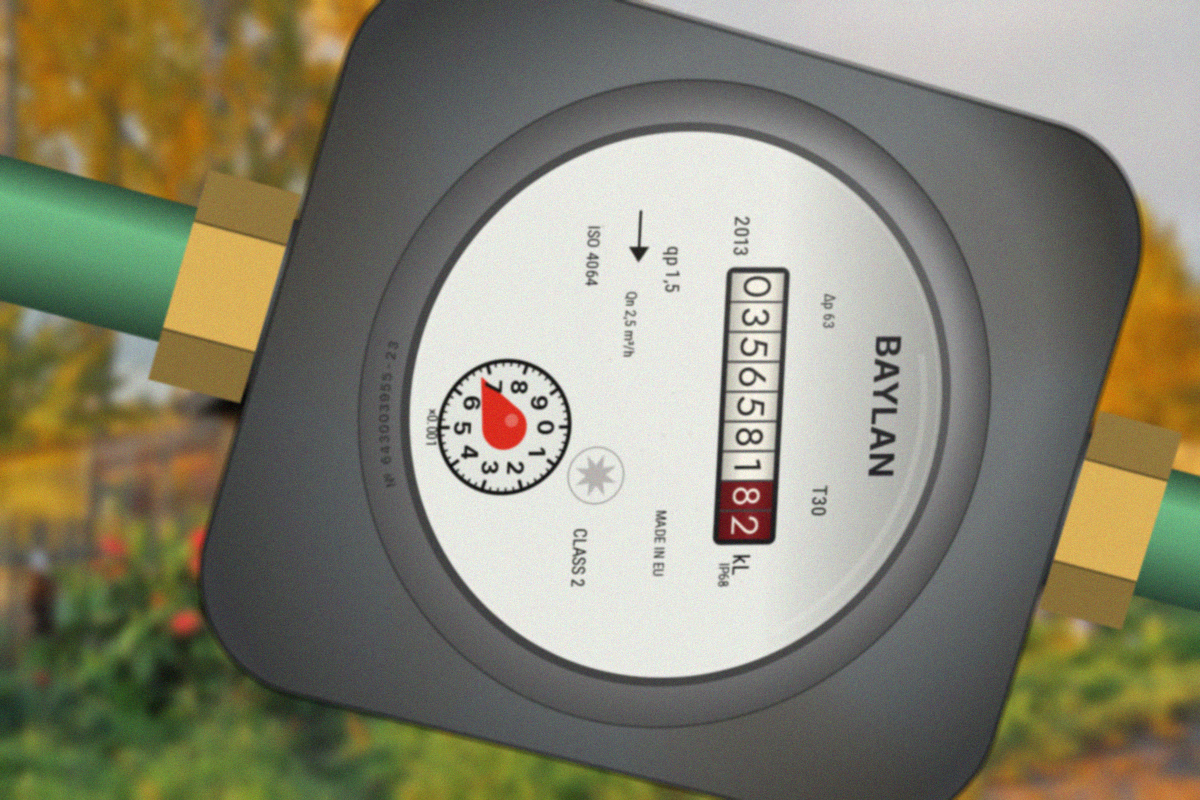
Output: 356581.826 kL
